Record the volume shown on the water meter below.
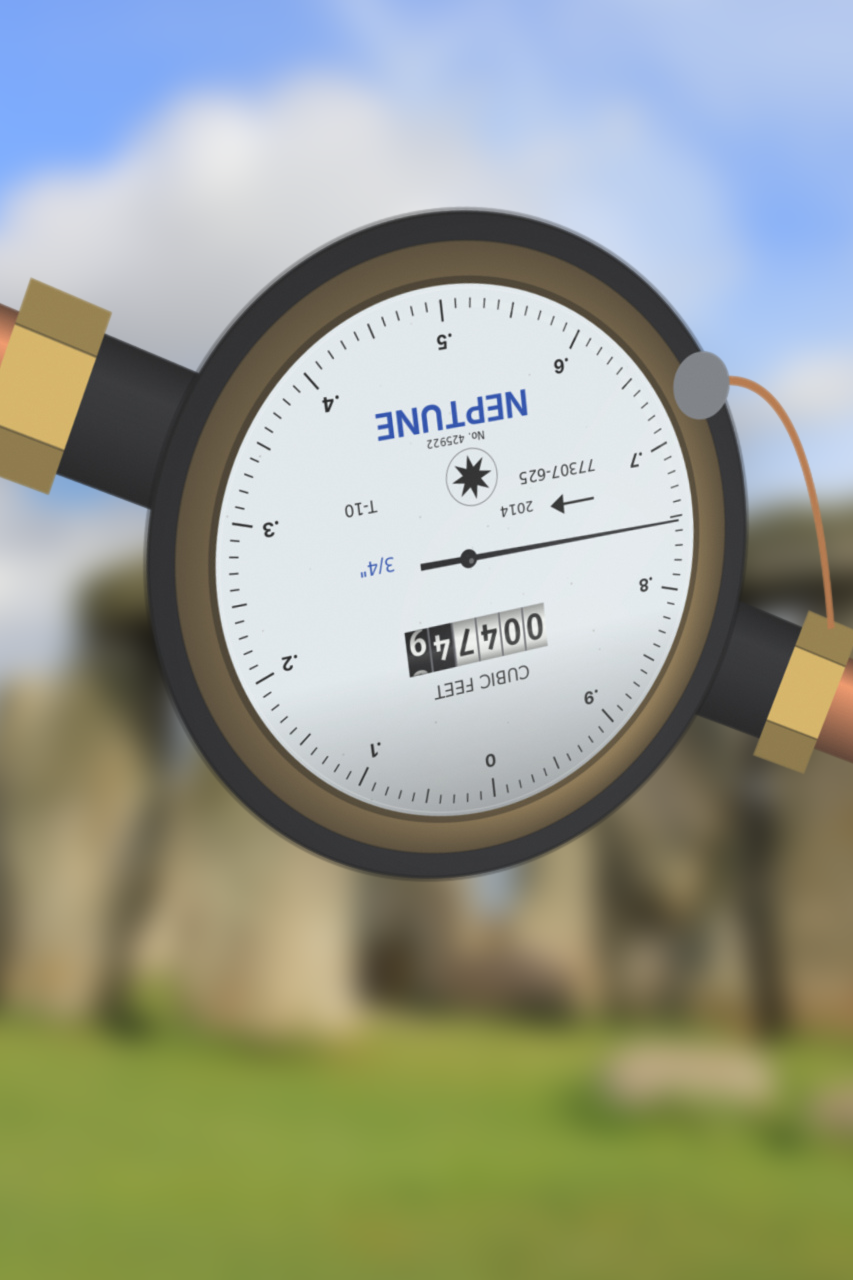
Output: 4748.75 ft³
